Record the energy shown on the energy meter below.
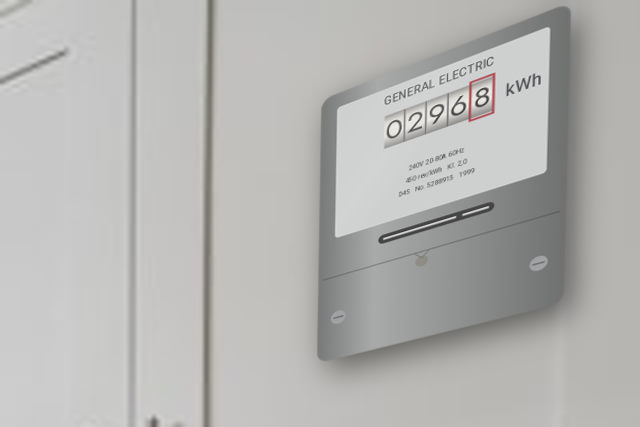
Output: 296.8 kWh
